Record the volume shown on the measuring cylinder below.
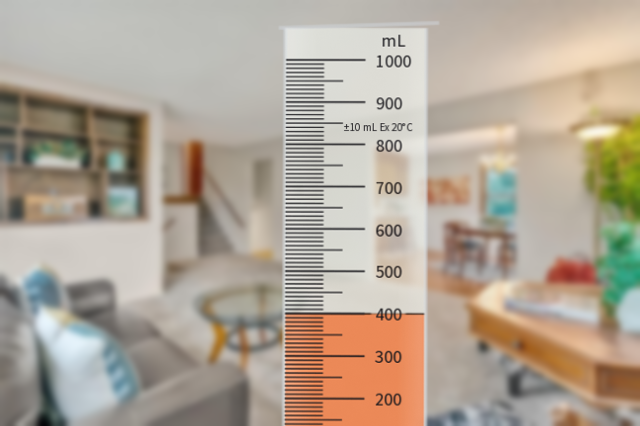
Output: 400 mL
